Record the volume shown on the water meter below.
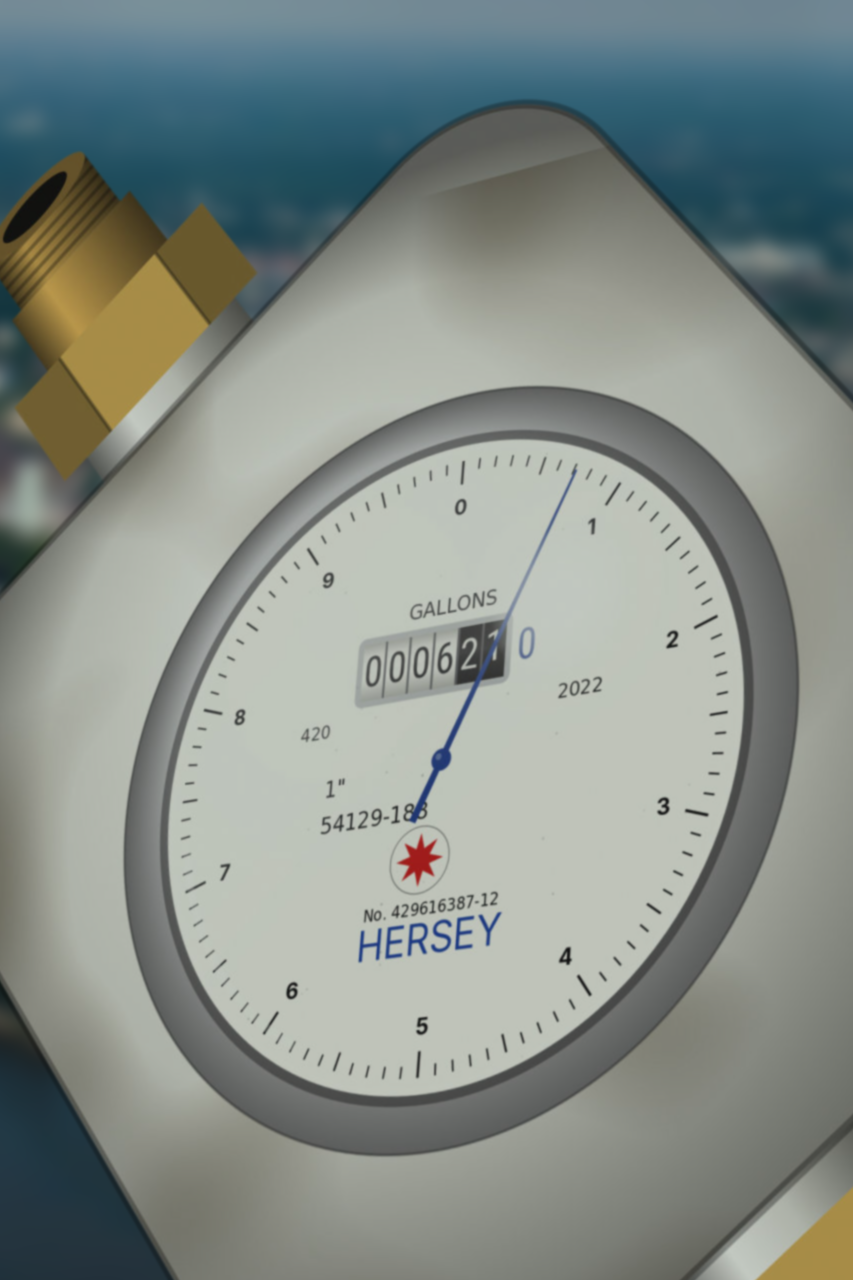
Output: 6210.7 gal
